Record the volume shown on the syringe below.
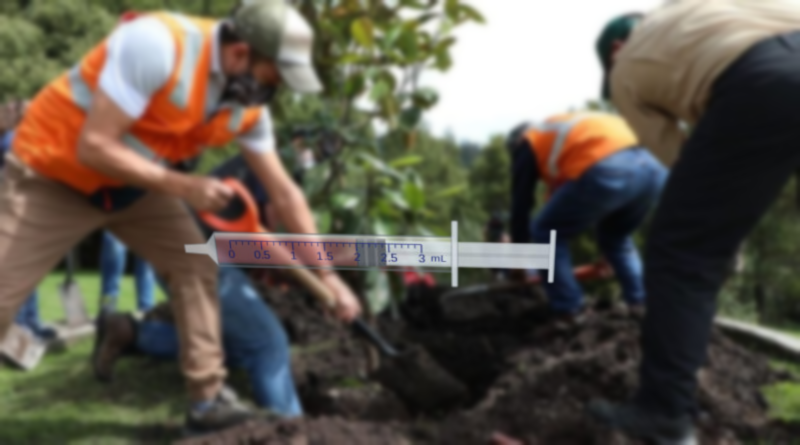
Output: 2 mL
